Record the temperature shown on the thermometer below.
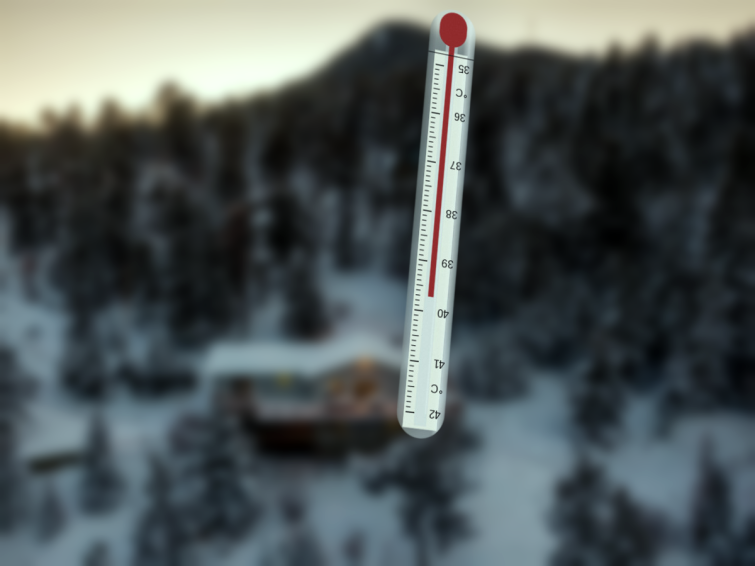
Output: 39.7 °C
